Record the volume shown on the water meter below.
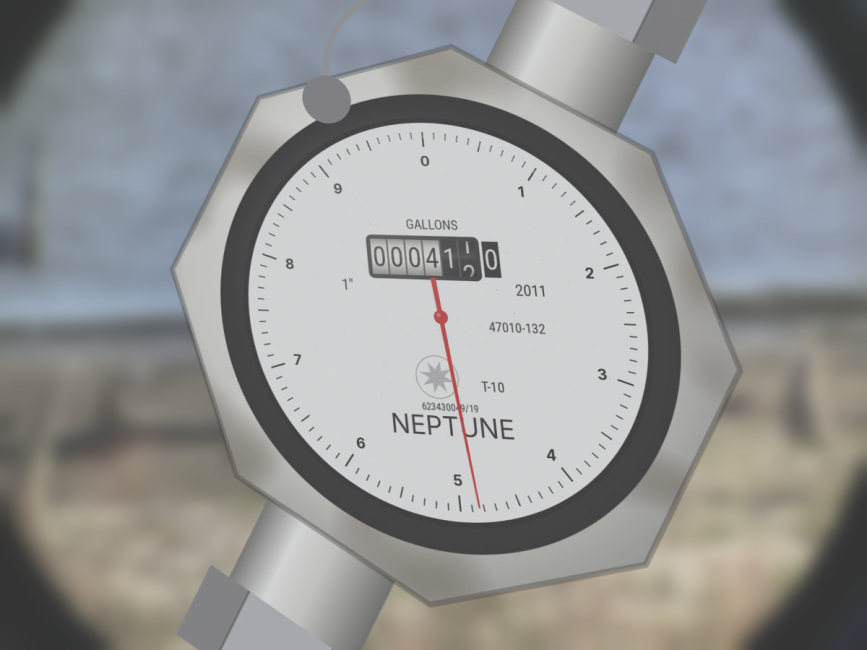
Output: 4114.8 gal
